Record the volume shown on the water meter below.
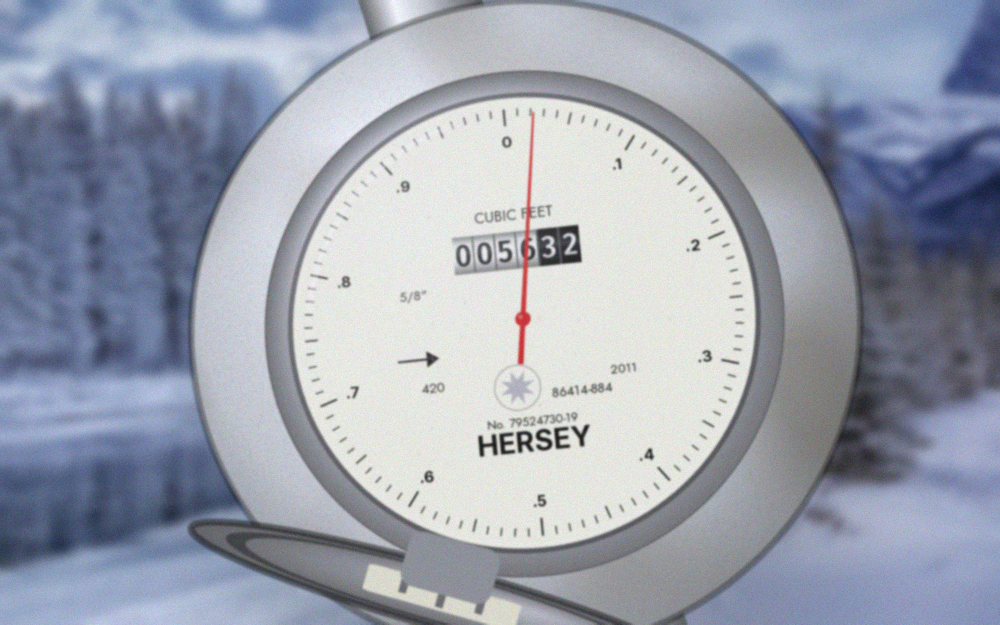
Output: 5632.02 ft³
